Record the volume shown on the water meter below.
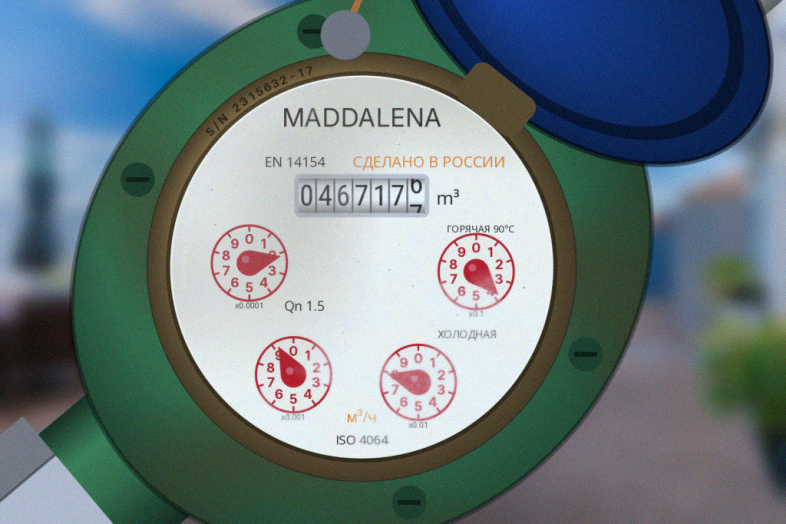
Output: 467176.3792 m³
